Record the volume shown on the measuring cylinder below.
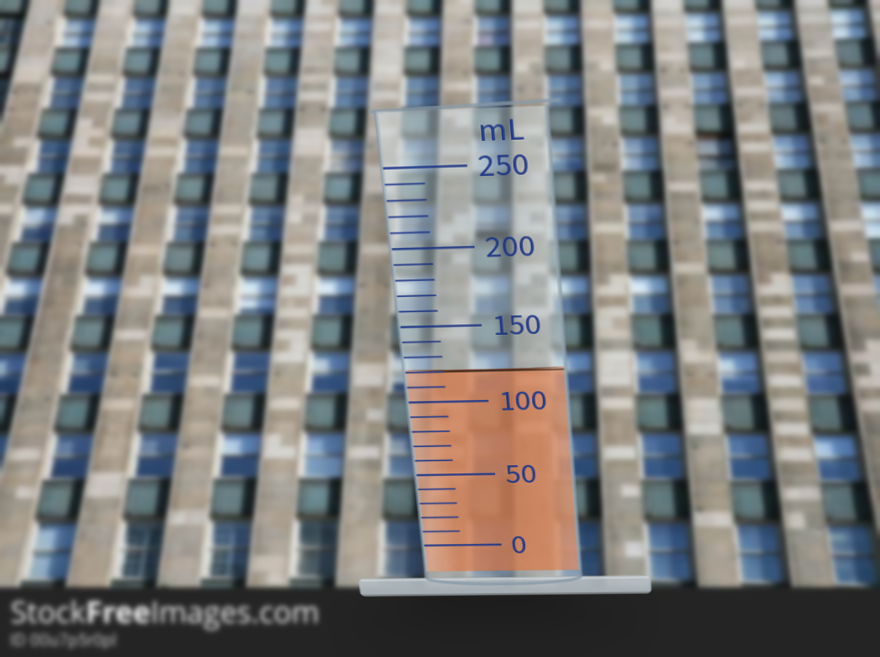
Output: 120 mL
